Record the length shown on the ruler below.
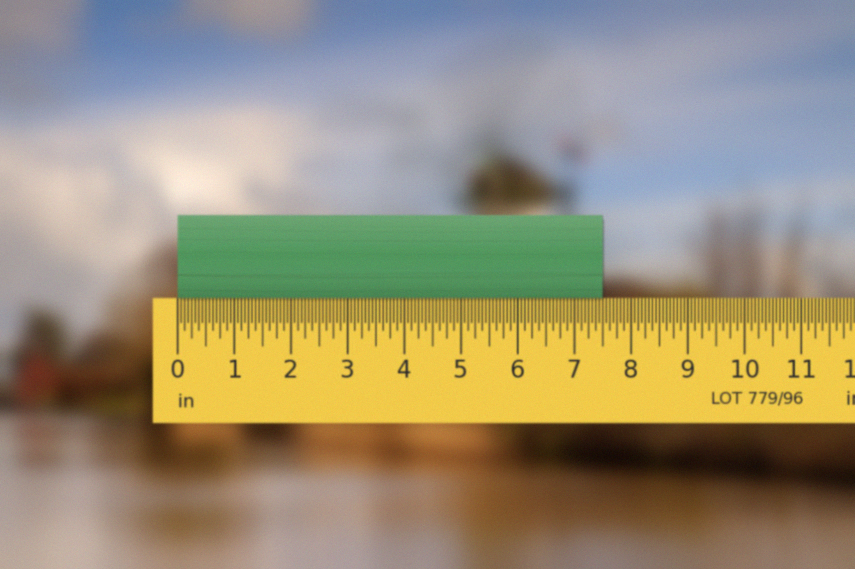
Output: 7.5 in
